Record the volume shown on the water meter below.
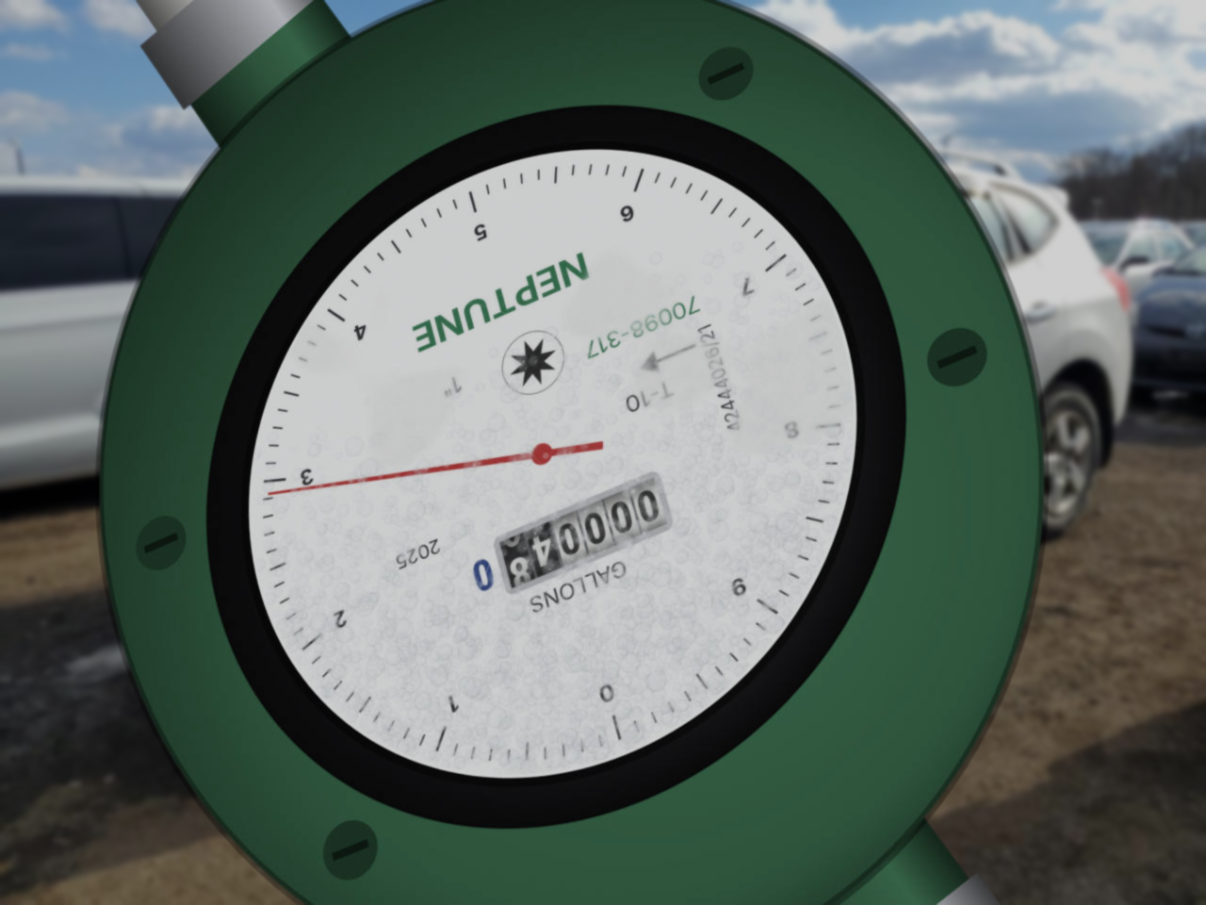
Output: 482.9 gal
